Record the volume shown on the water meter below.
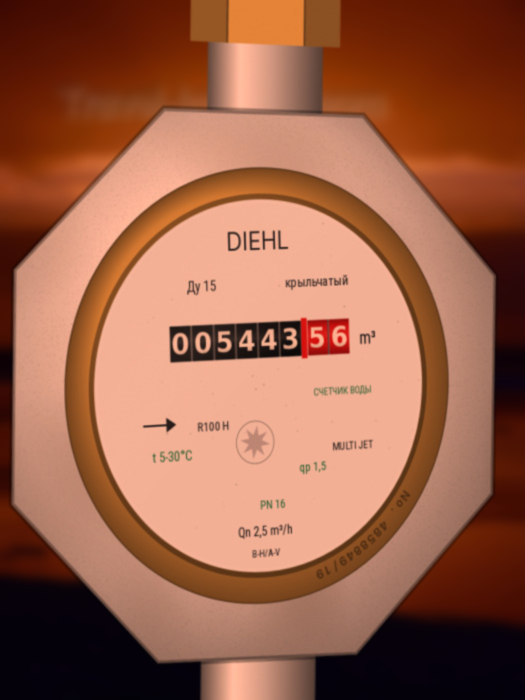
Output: 5443.56 m³
